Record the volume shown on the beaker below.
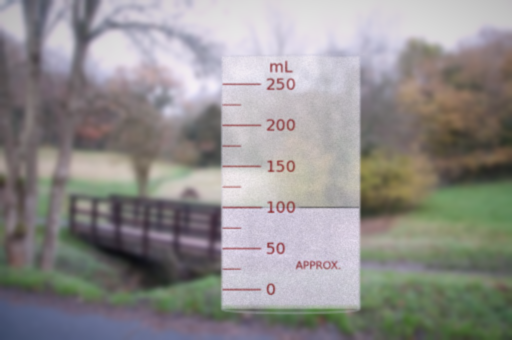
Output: 100 mL
